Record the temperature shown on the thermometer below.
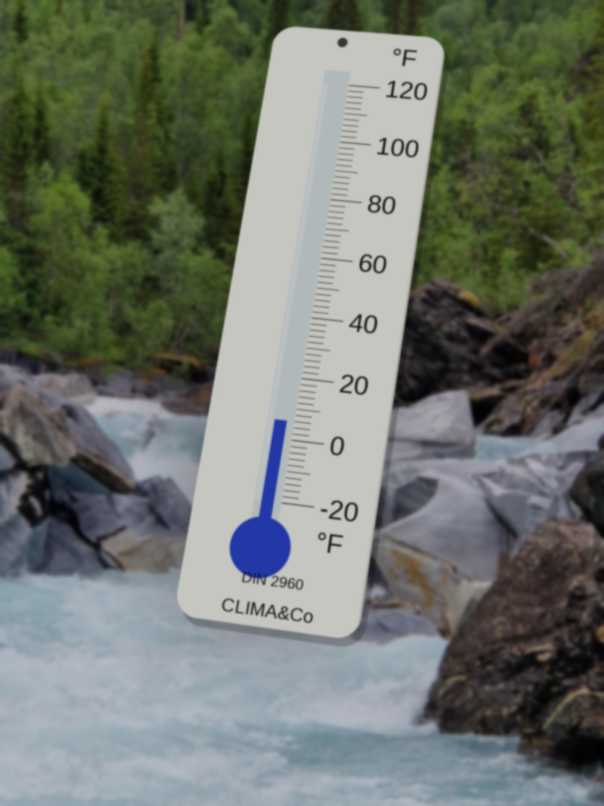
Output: 6 °F
